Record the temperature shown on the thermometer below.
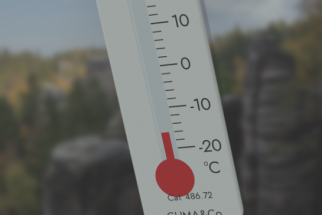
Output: -16 °C
